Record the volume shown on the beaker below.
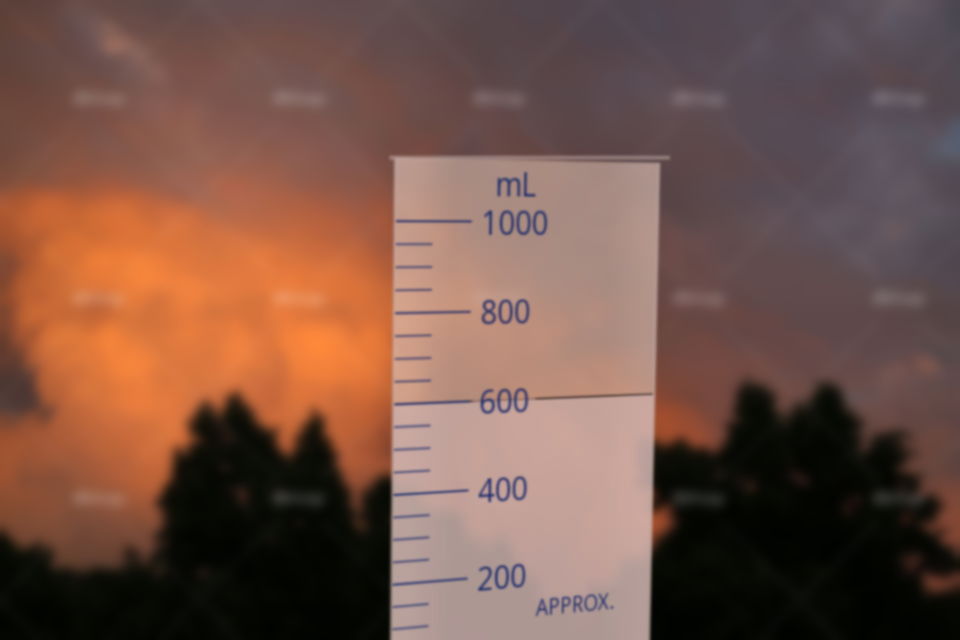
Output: 600 mL
